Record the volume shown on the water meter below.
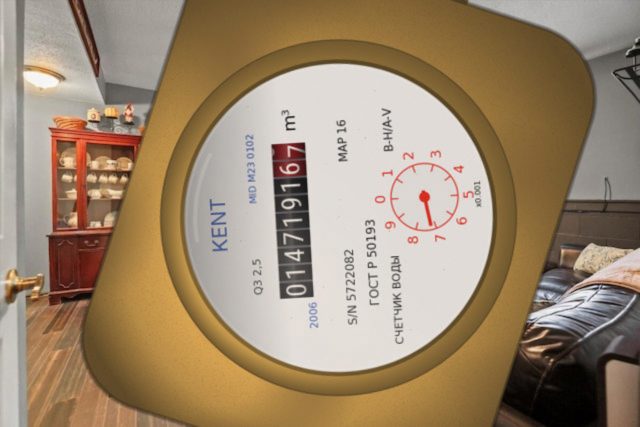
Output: 147191.667 m³
